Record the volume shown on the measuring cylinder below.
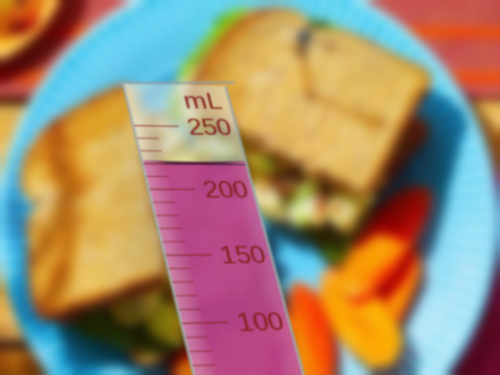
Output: 220 mL
